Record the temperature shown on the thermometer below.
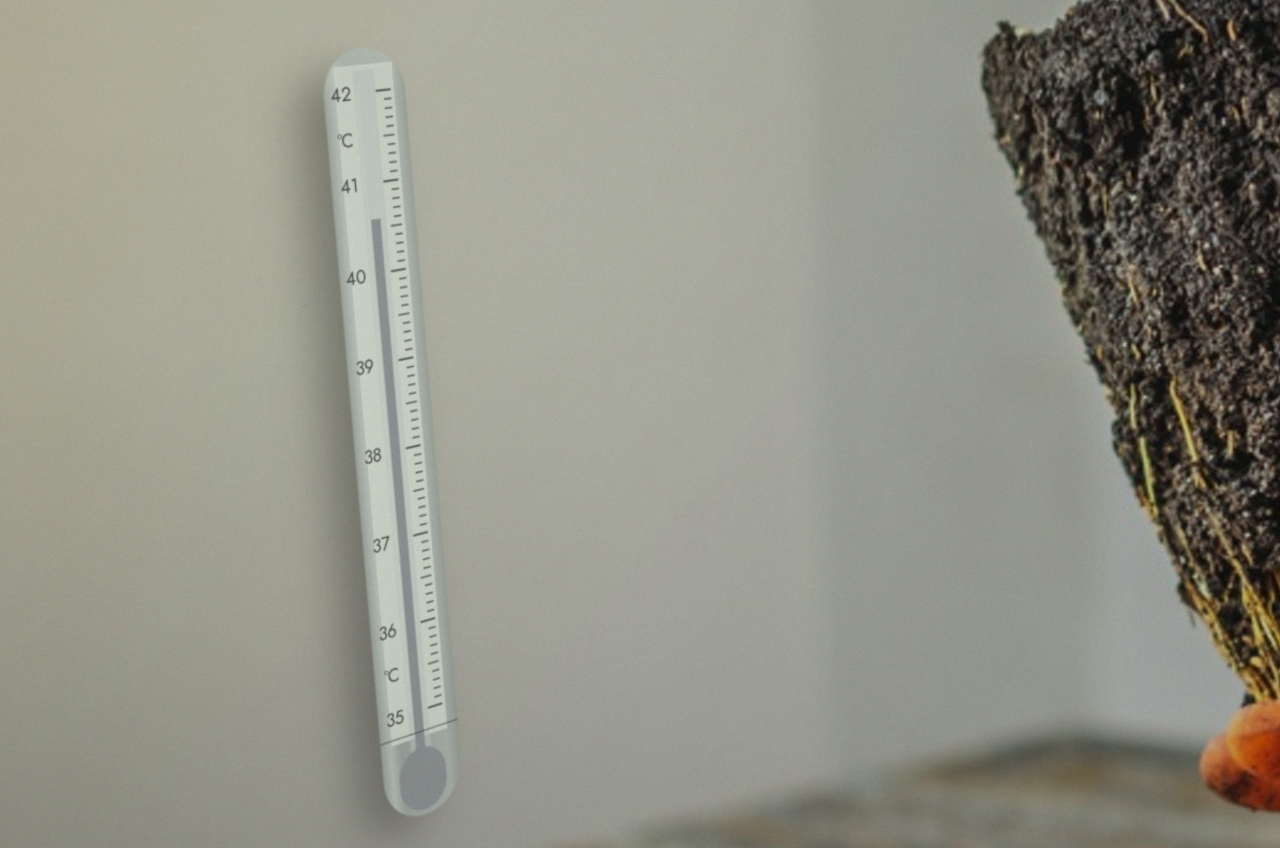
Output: 40.6 °C
